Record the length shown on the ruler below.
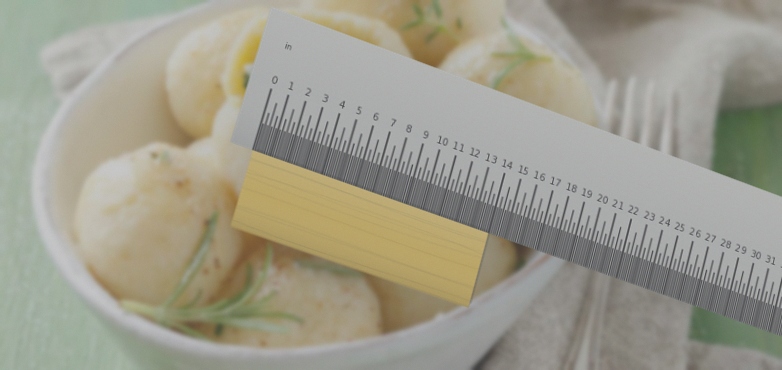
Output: 14 in
